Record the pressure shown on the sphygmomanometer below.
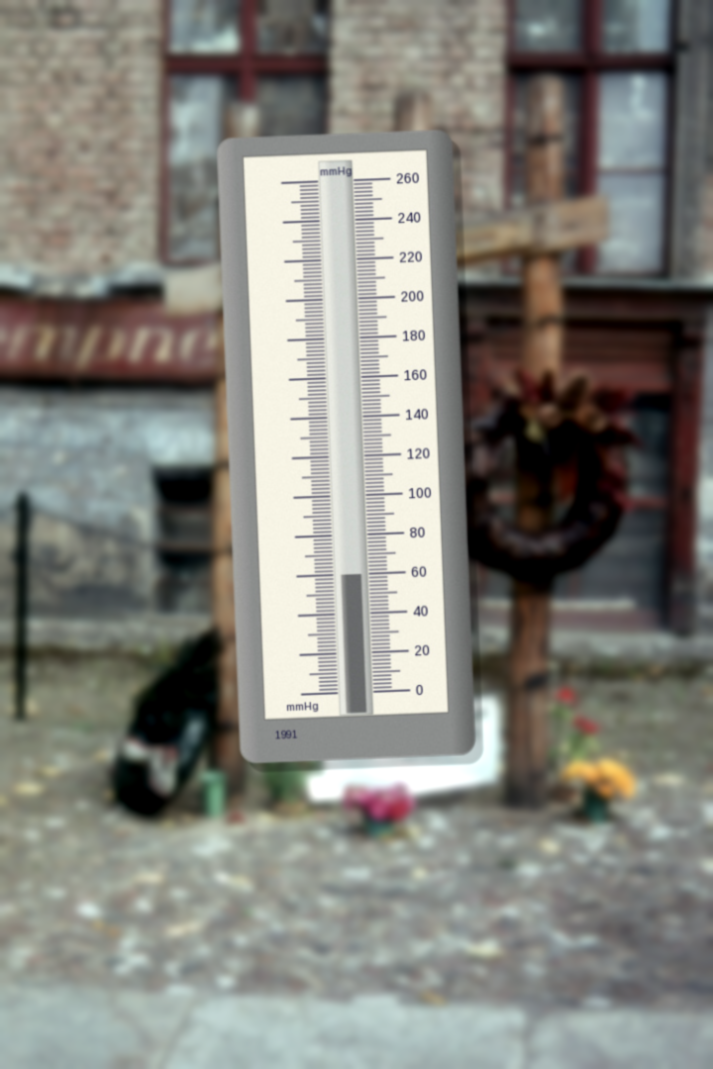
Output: 60 mmHg
